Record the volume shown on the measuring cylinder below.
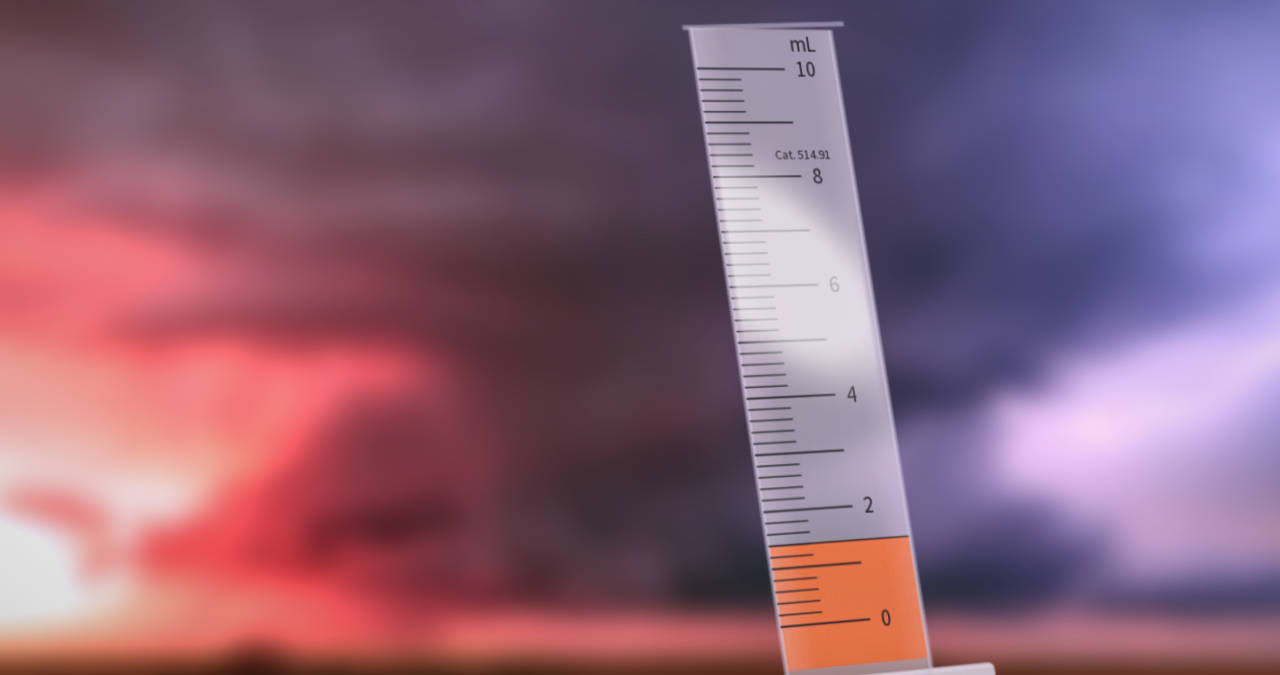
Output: 1.4 mL
